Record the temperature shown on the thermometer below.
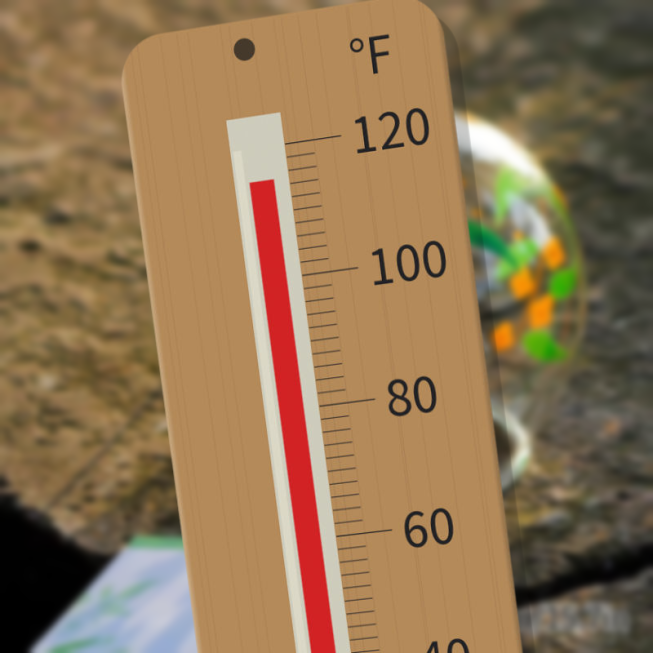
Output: 115 °F
